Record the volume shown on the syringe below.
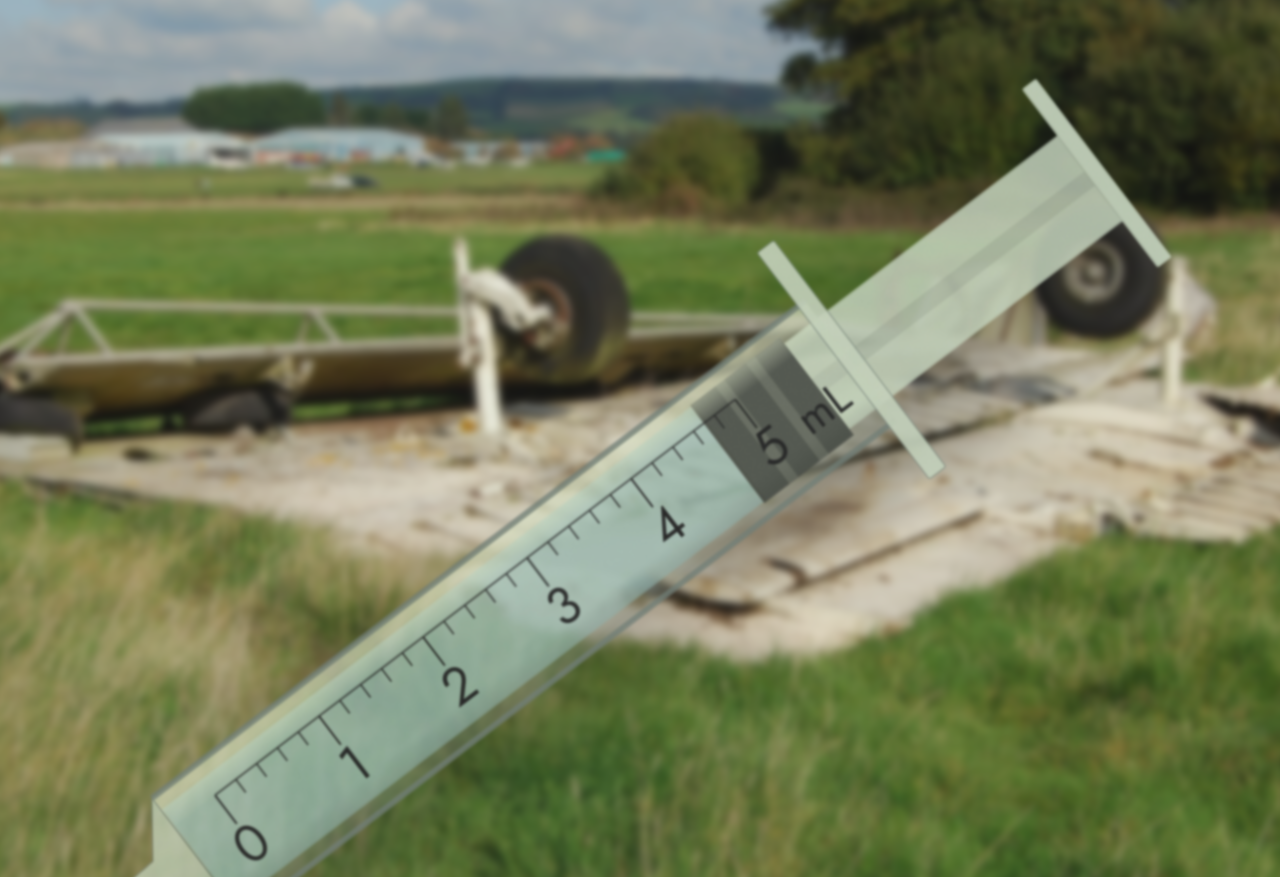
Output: 4.7 mL
